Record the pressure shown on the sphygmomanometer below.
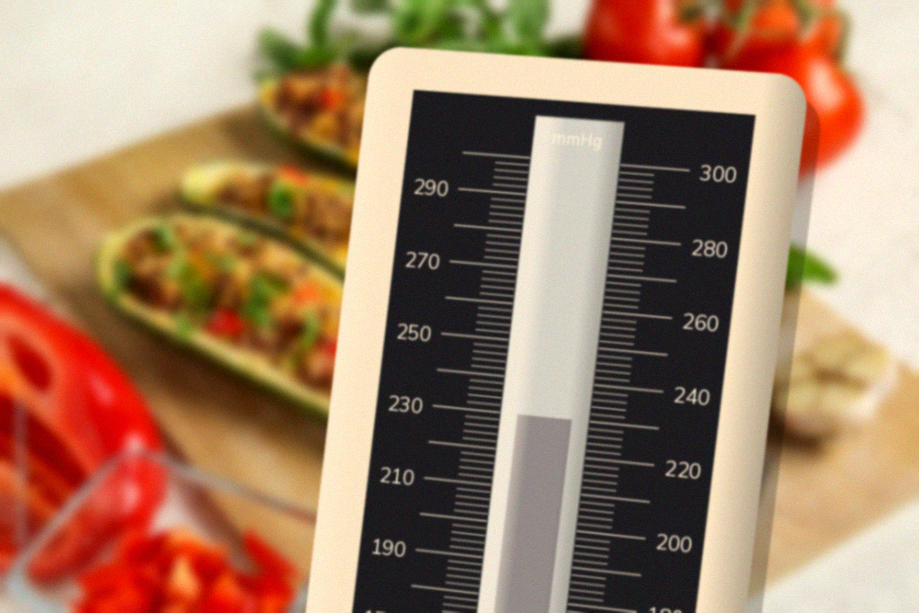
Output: 230 mmHg
